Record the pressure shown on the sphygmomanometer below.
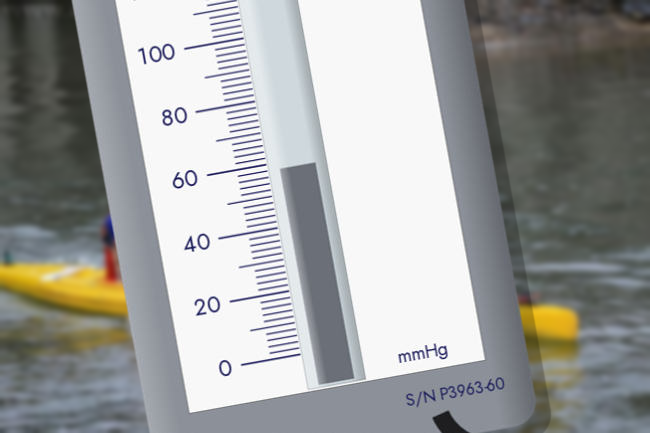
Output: 58 mmHg
